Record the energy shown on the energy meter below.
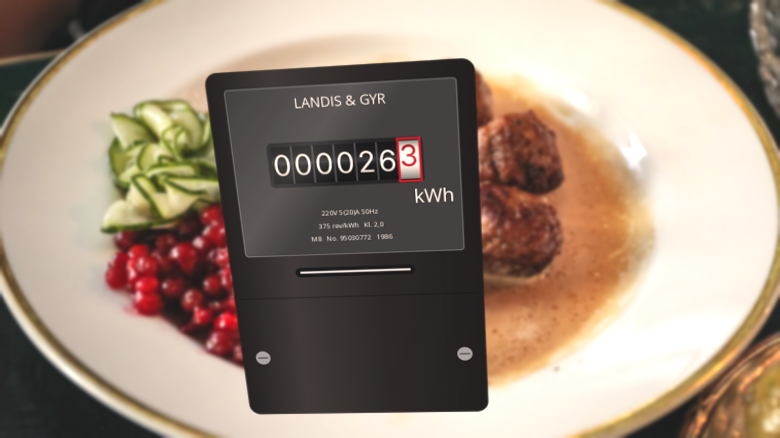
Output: 26.3 kWh
